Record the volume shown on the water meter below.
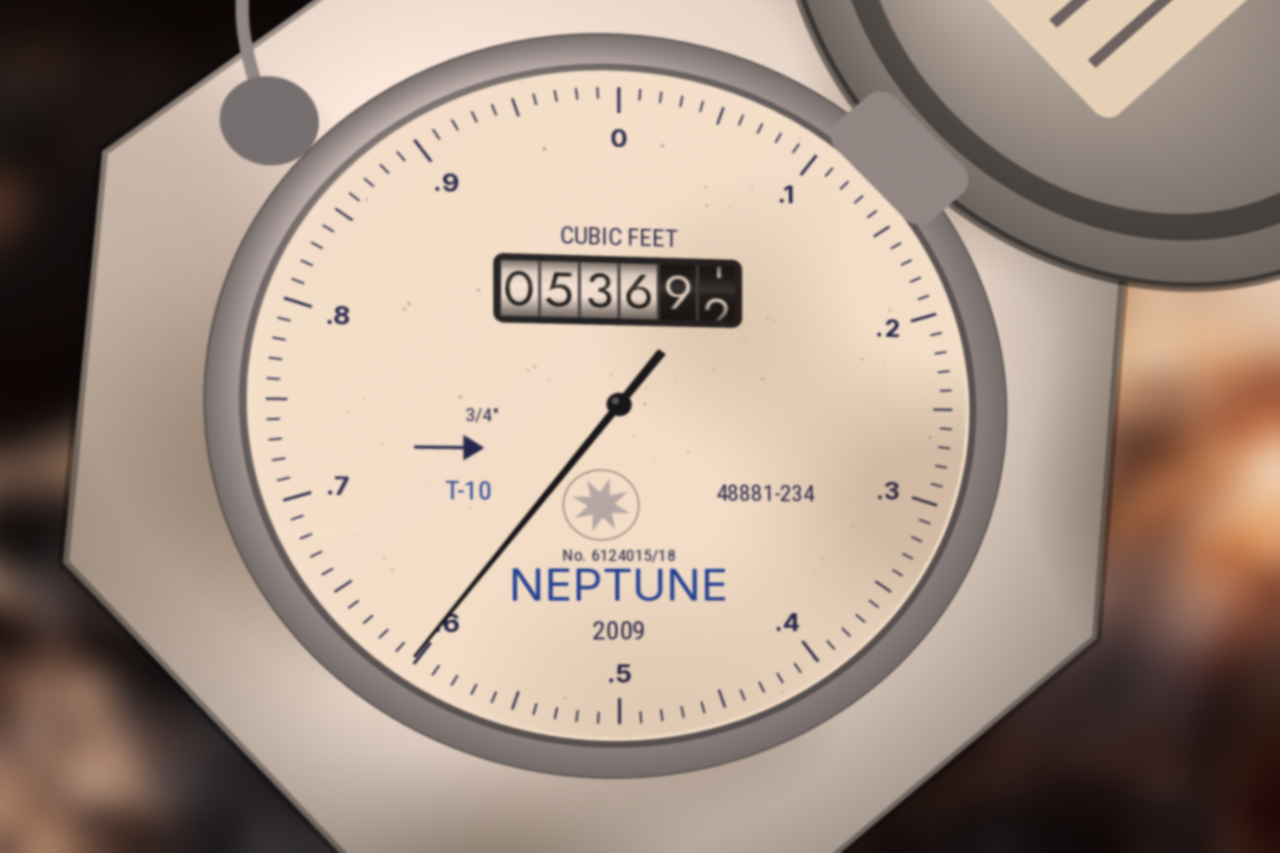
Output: 53691.60 ft³
